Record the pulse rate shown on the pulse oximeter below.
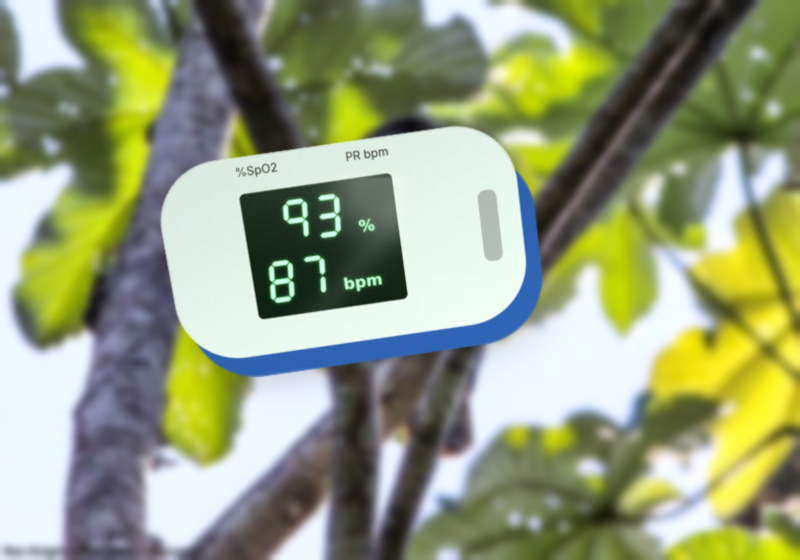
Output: 87 bpm
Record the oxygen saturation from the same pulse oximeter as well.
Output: 93 %
